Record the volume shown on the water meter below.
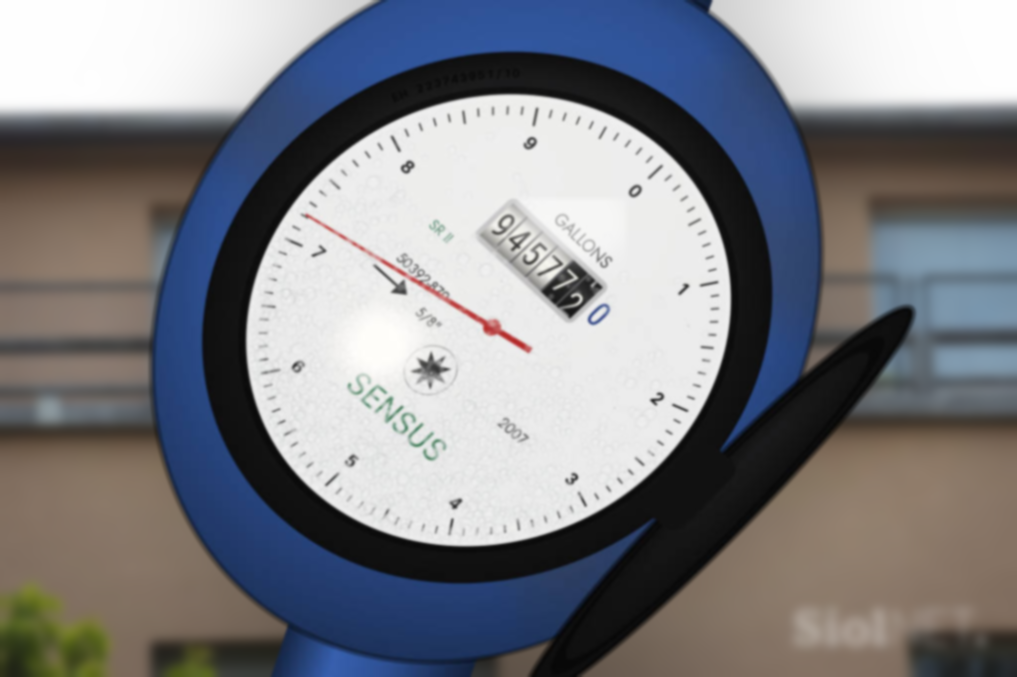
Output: 9457717.2 gal
